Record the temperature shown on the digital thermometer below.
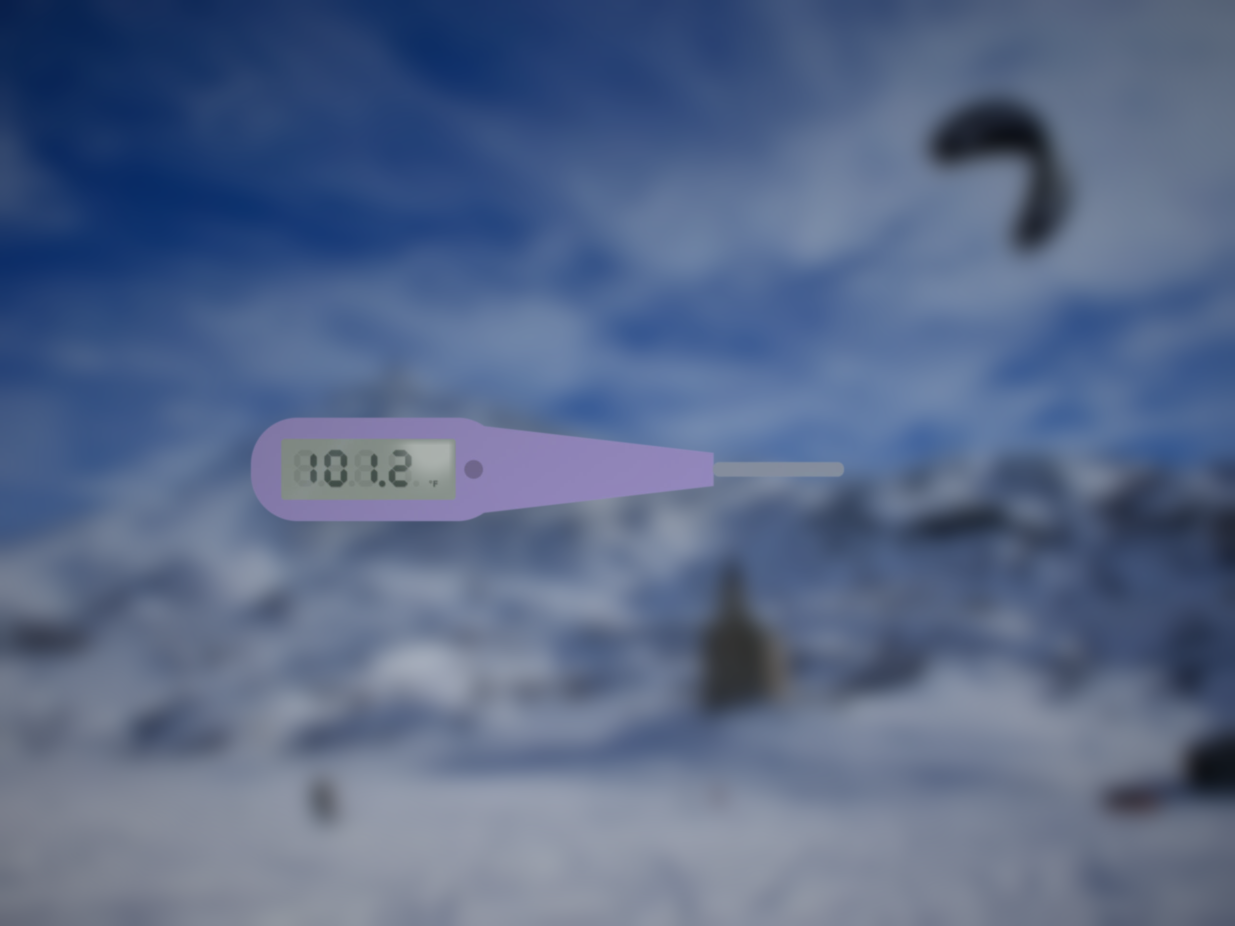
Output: 101.2 °F
